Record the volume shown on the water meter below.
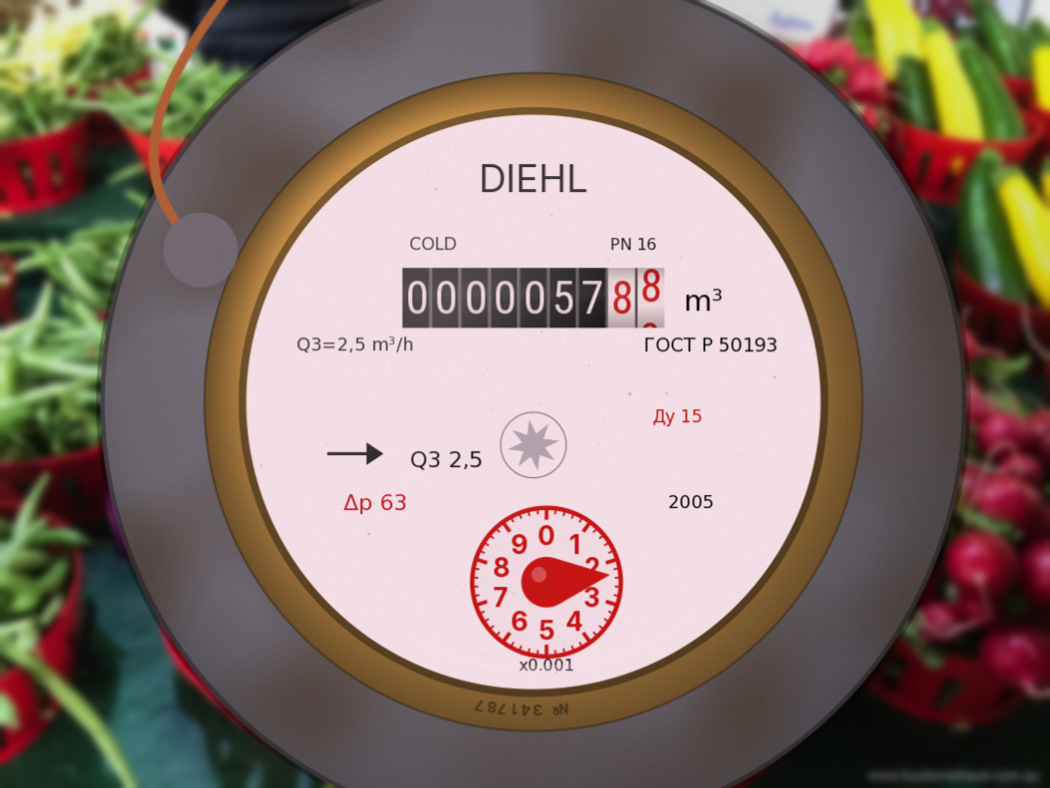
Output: 57.882 m³
